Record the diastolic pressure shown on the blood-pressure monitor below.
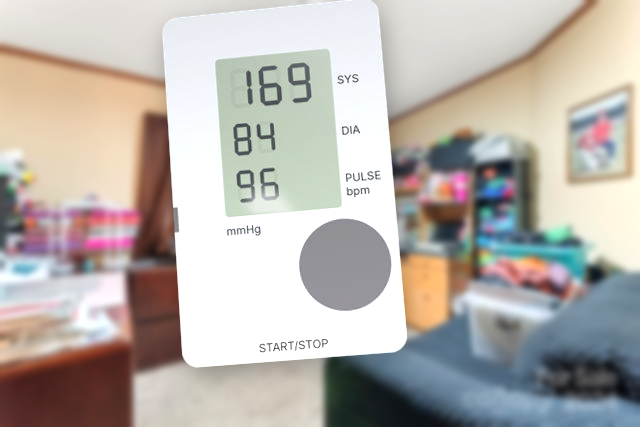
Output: 84 mmHg
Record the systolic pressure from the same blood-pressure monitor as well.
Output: 169 mmHg
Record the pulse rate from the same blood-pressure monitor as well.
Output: 96 bpm
